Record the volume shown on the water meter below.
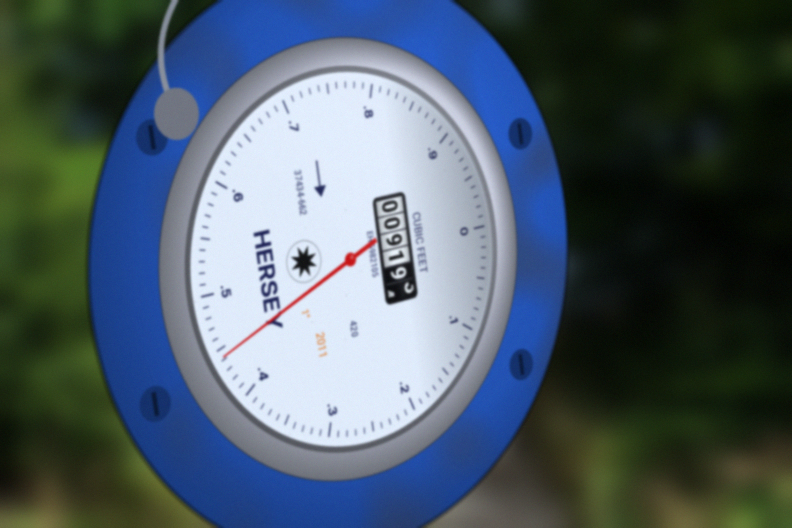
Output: 9193.44 ft³
